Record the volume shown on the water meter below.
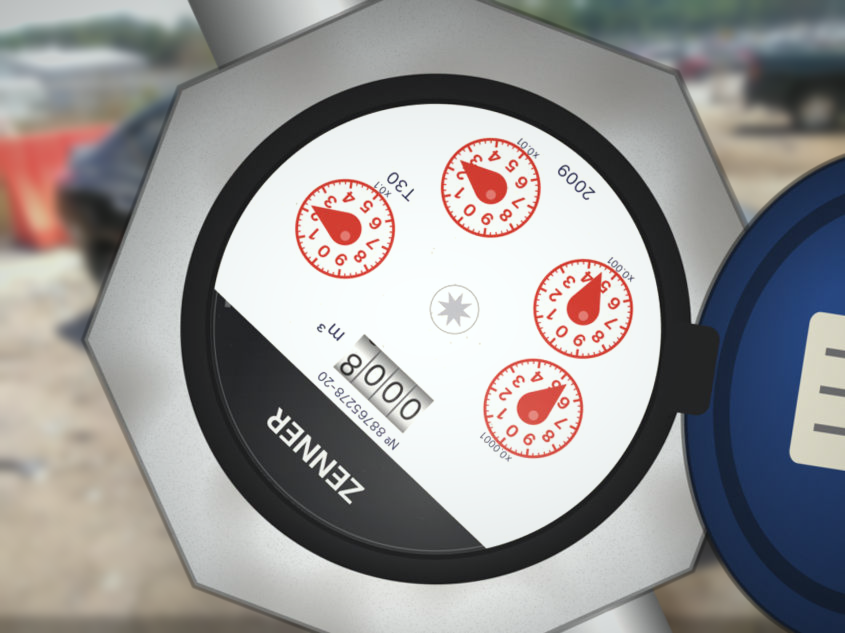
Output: 8.2245 m³
